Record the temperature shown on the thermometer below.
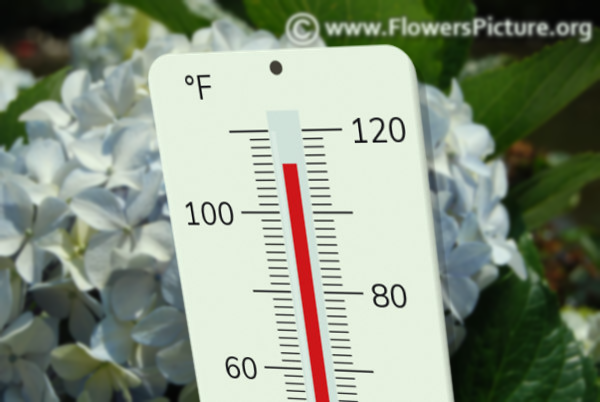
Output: 112 °F
